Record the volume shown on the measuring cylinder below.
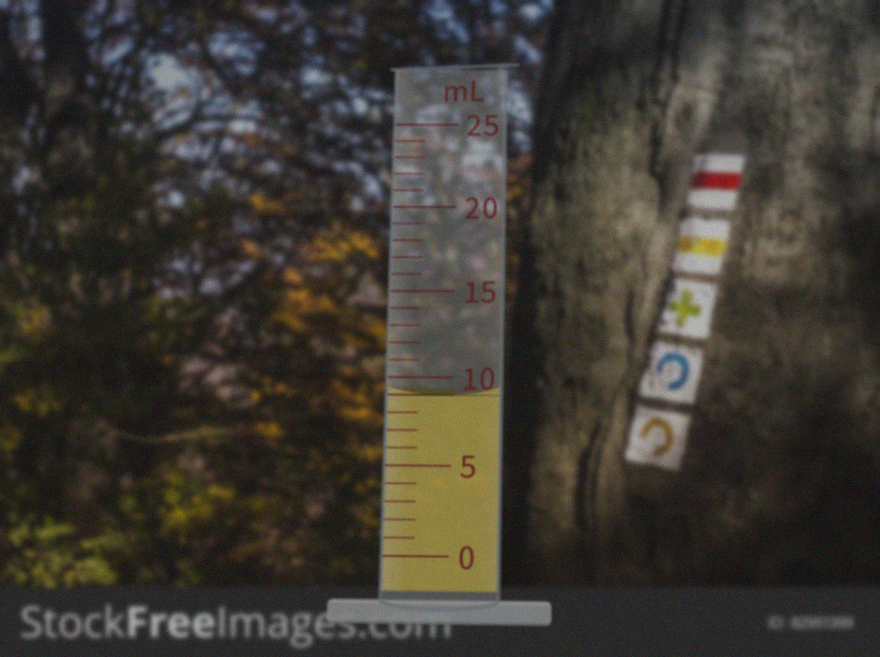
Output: 9 mL
